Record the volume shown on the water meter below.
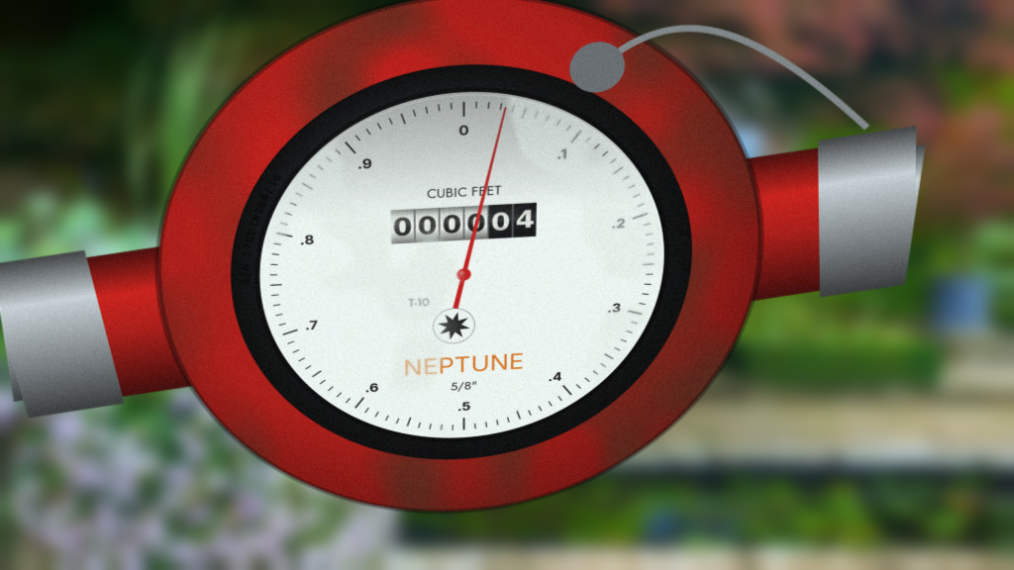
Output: 4.03 ft³
